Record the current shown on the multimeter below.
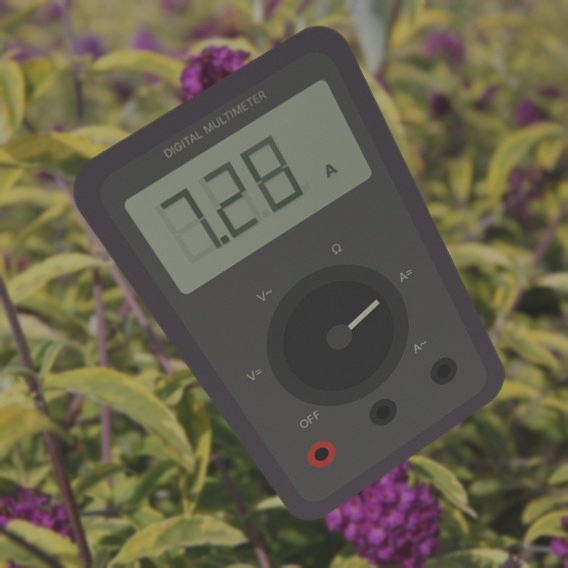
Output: 7.28 A
